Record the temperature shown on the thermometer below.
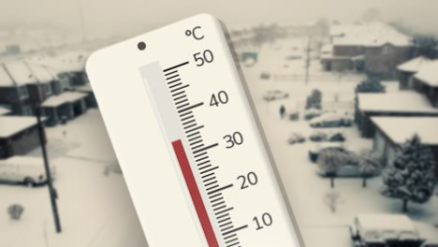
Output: 34 °C
